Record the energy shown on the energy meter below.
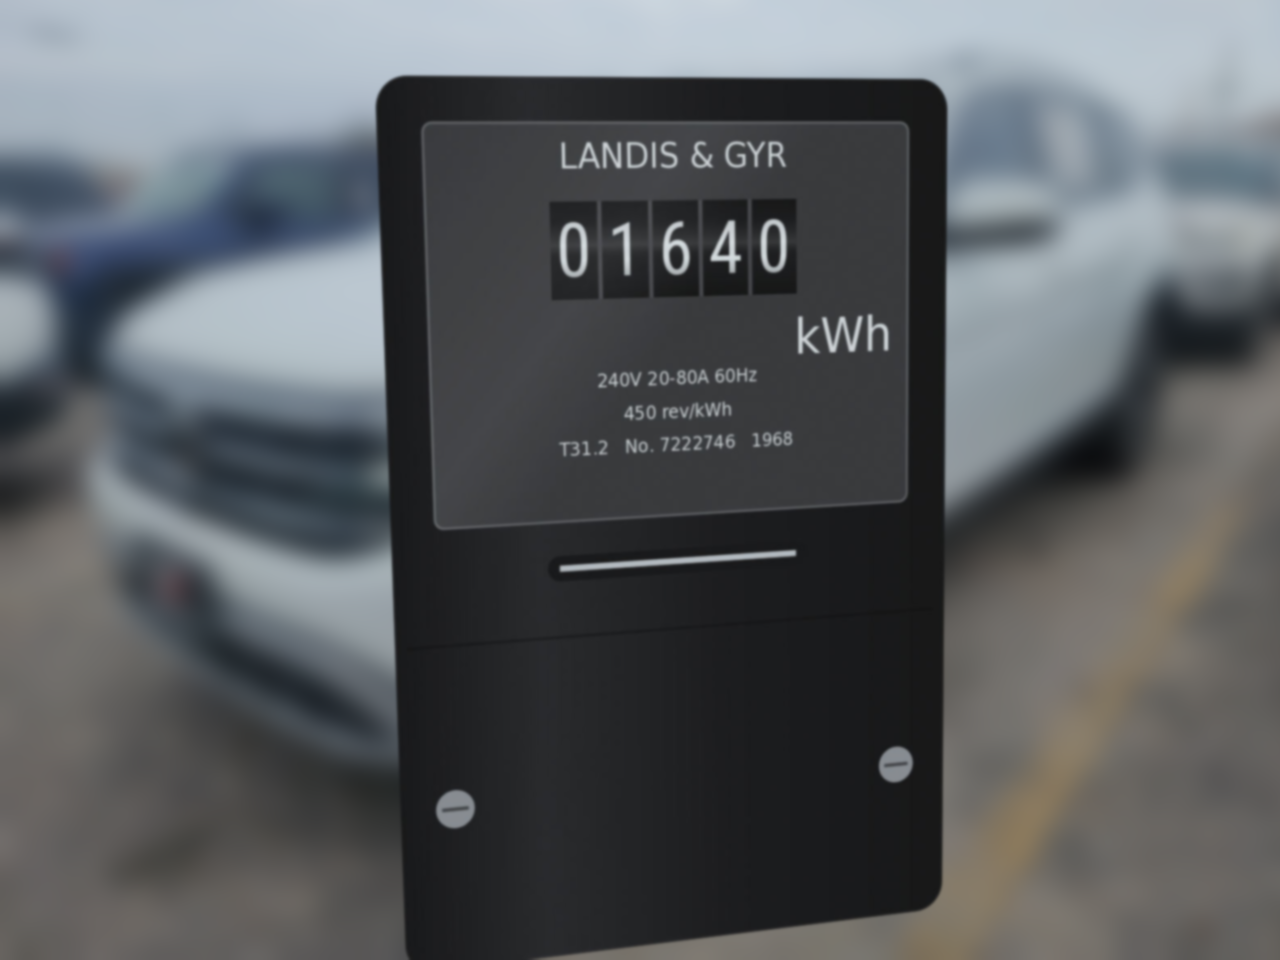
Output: 1640 kWh
